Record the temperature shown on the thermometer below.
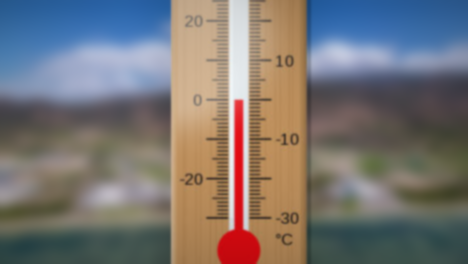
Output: 0 °C
